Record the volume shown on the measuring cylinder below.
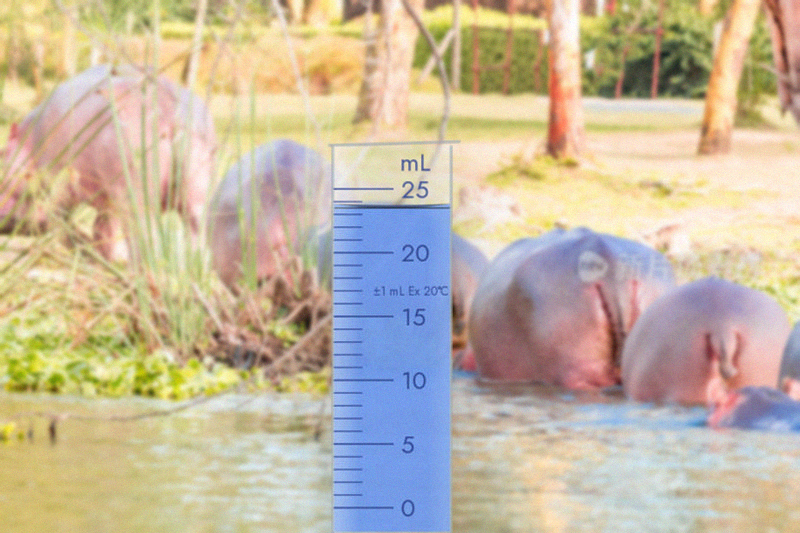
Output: 23.5 mL
